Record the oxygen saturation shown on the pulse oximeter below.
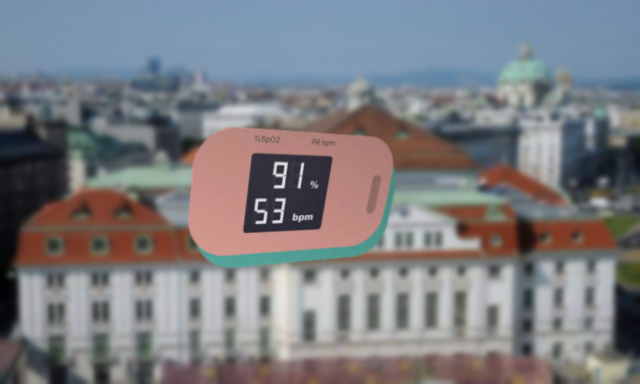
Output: 91 %
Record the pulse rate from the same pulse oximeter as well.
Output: 53 bpm
